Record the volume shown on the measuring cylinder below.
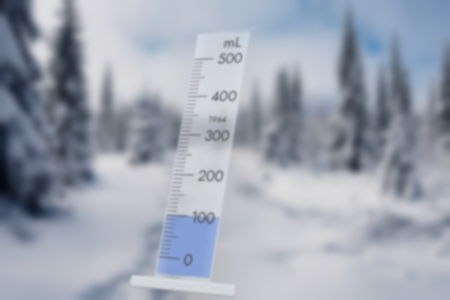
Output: 100 mL
